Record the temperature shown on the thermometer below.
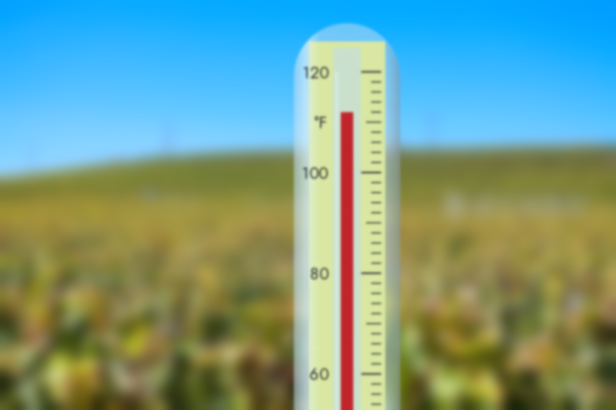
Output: 112 °F
